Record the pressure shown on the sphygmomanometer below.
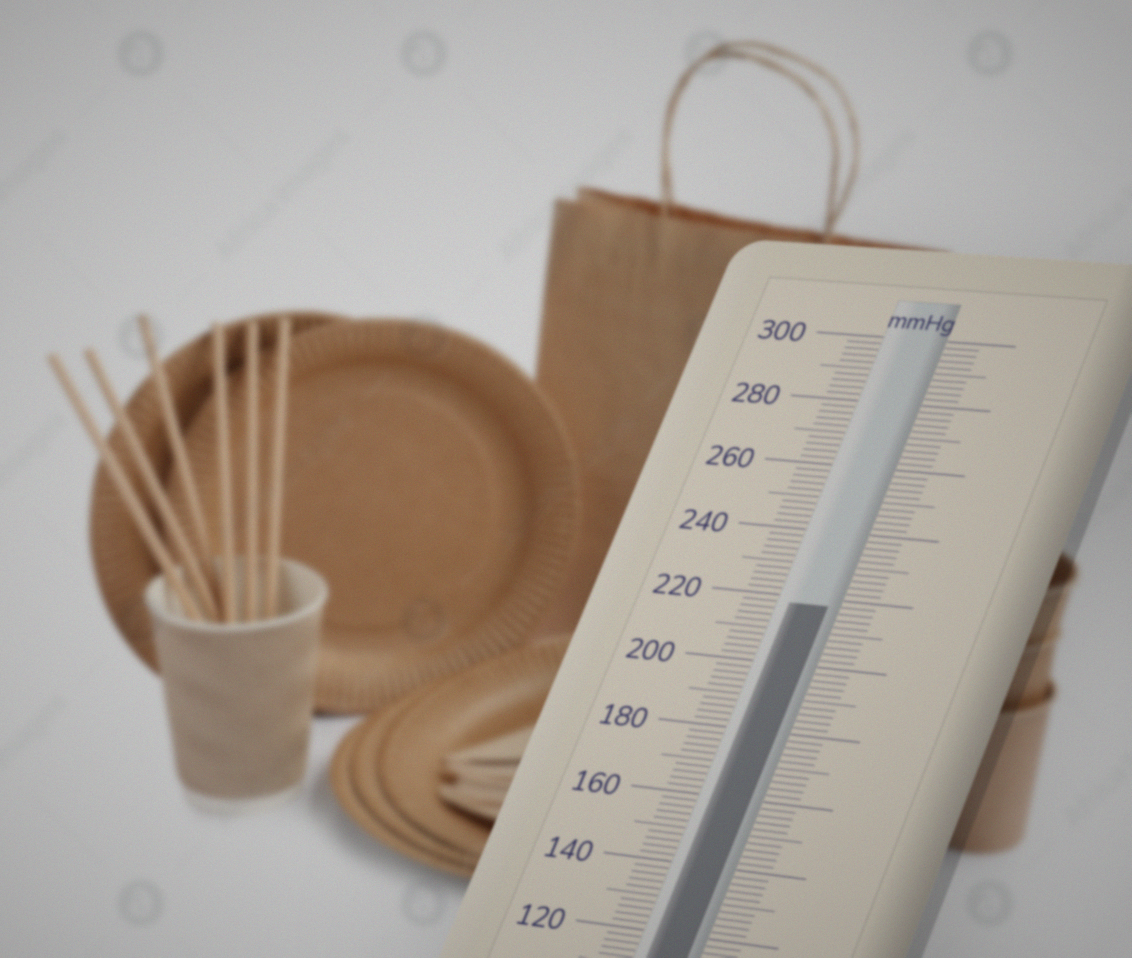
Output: 218 mmHg
